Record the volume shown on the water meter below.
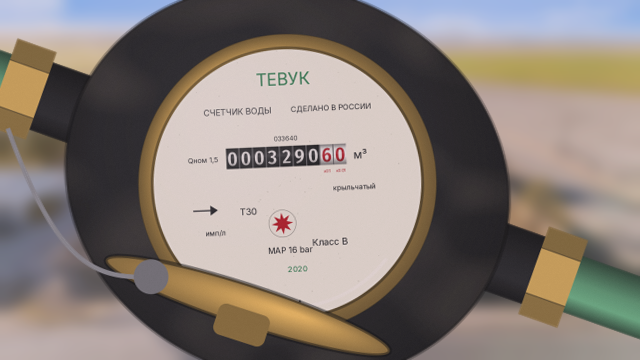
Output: 3290.60 m³
